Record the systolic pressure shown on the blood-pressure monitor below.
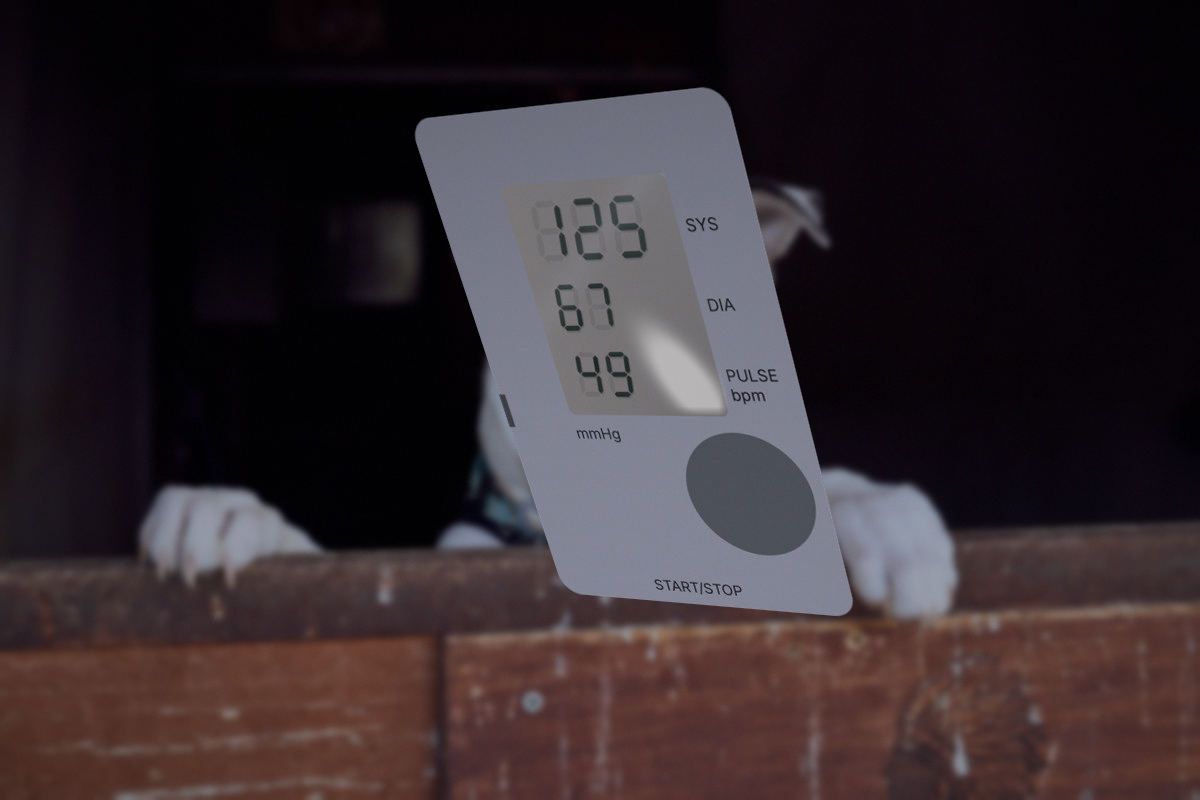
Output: 125 mmHg
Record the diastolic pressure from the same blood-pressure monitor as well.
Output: 67 mmHg
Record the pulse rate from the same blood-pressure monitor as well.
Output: 49 bpm
